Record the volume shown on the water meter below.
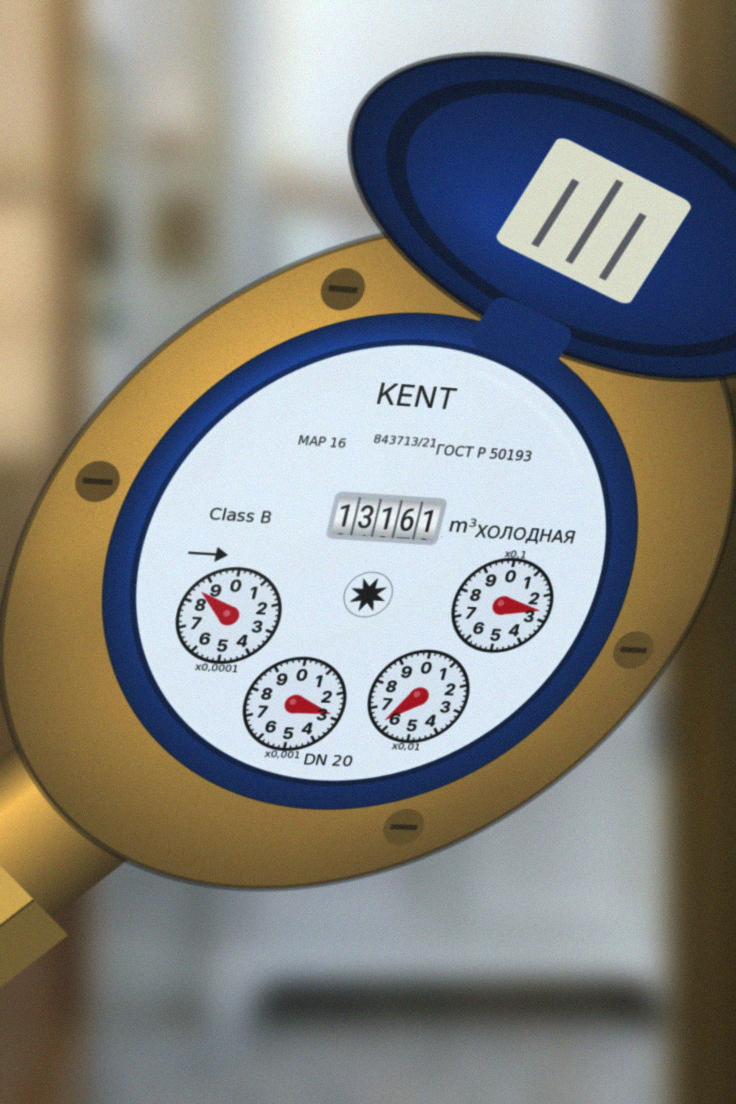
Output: 13161.2628 m³
